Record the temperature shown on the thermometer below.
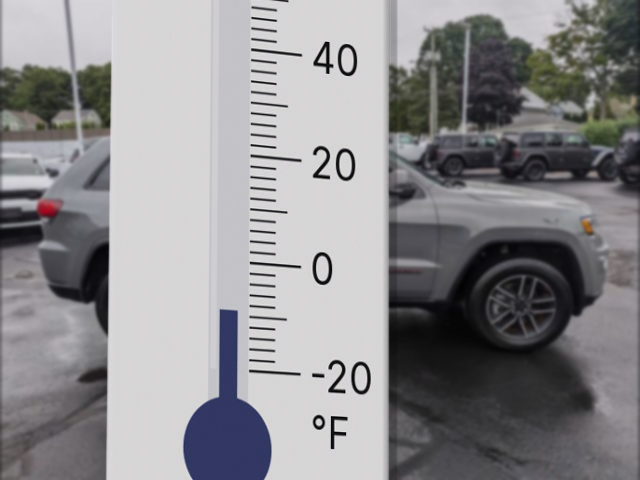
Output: -9 °F
